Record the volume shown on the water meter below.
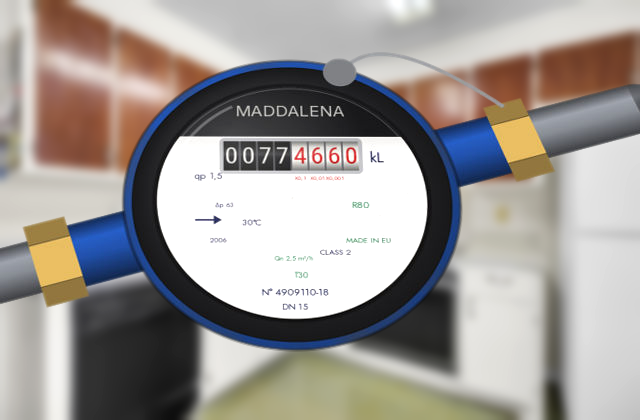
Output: 77.4660 kL
